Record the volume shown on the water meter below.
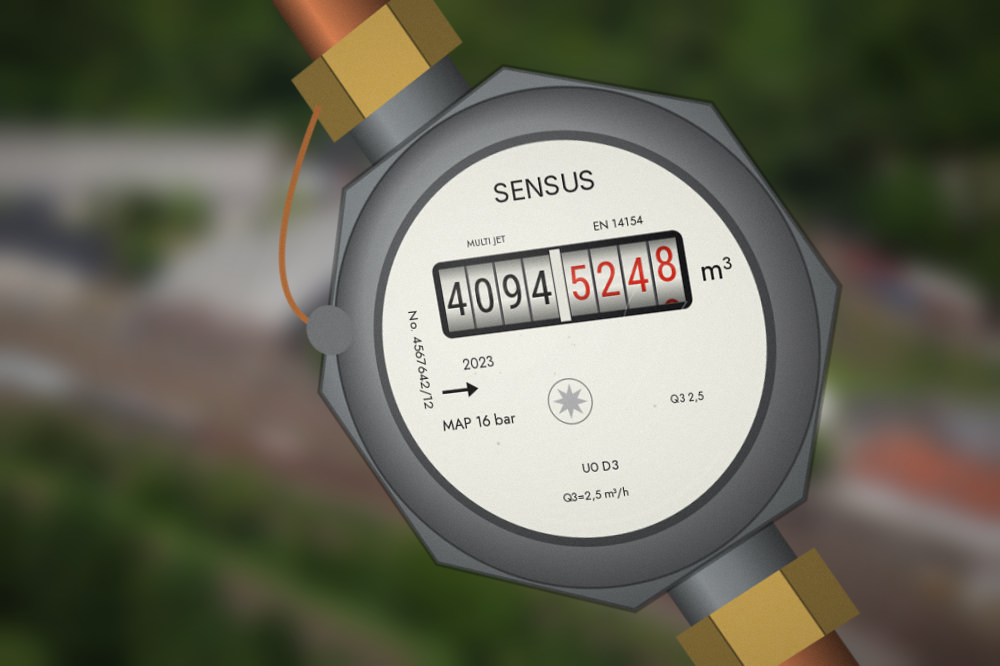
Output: 4094.5248 m³
